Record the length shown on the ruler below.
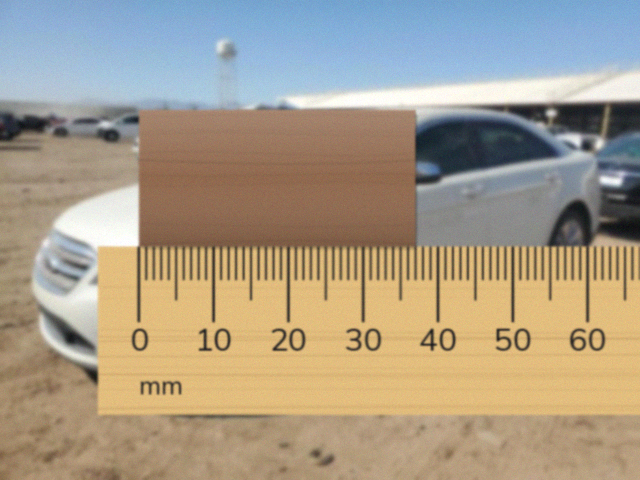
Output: 37 mm
